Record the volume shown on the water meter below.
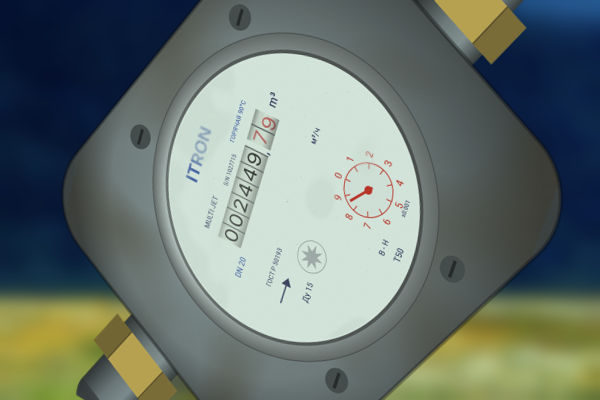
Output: 2449.788 m³
